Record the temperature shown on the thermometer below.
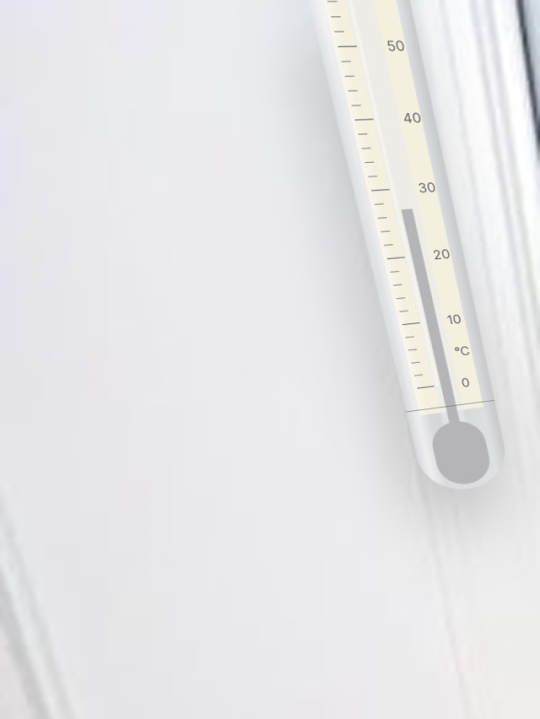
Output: 27 °C
